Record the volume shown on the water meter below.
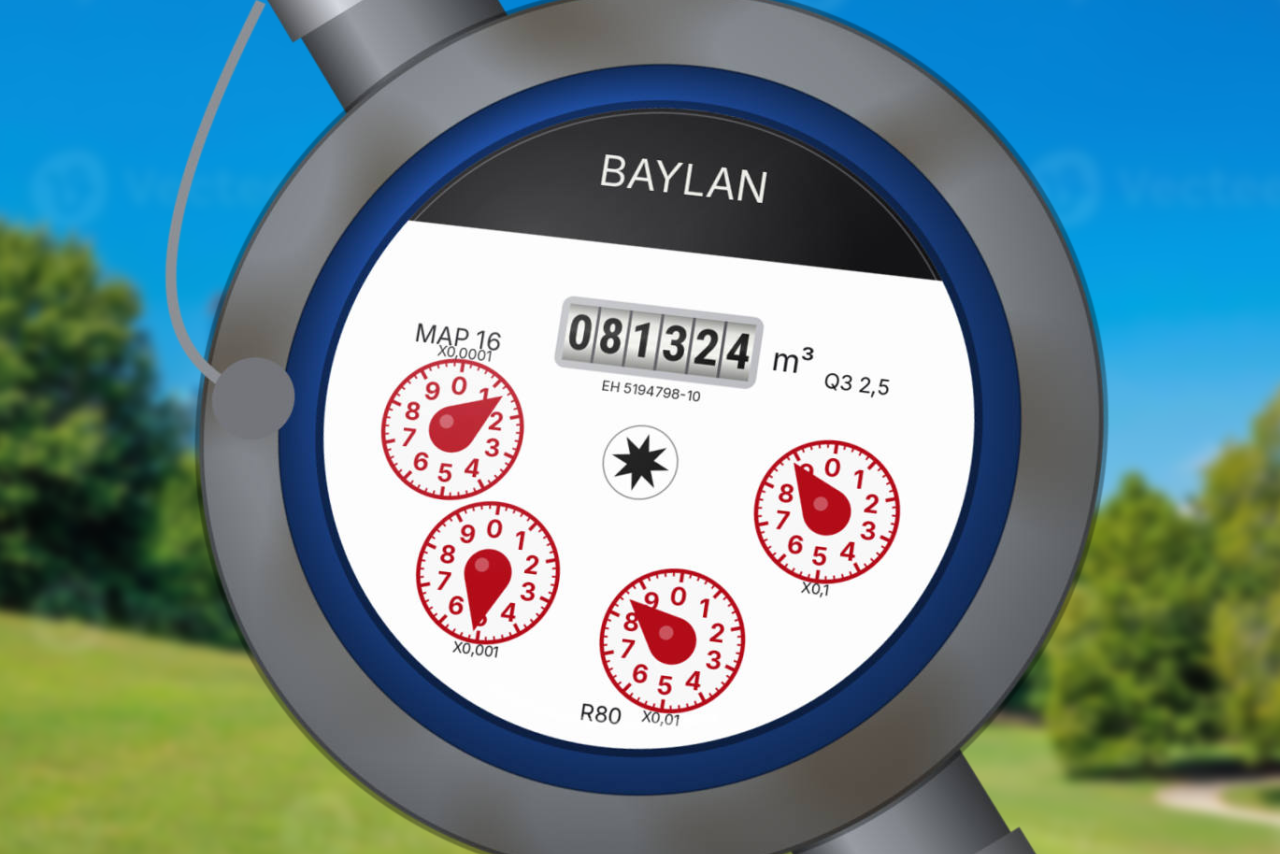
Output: 81324.8851 m³
